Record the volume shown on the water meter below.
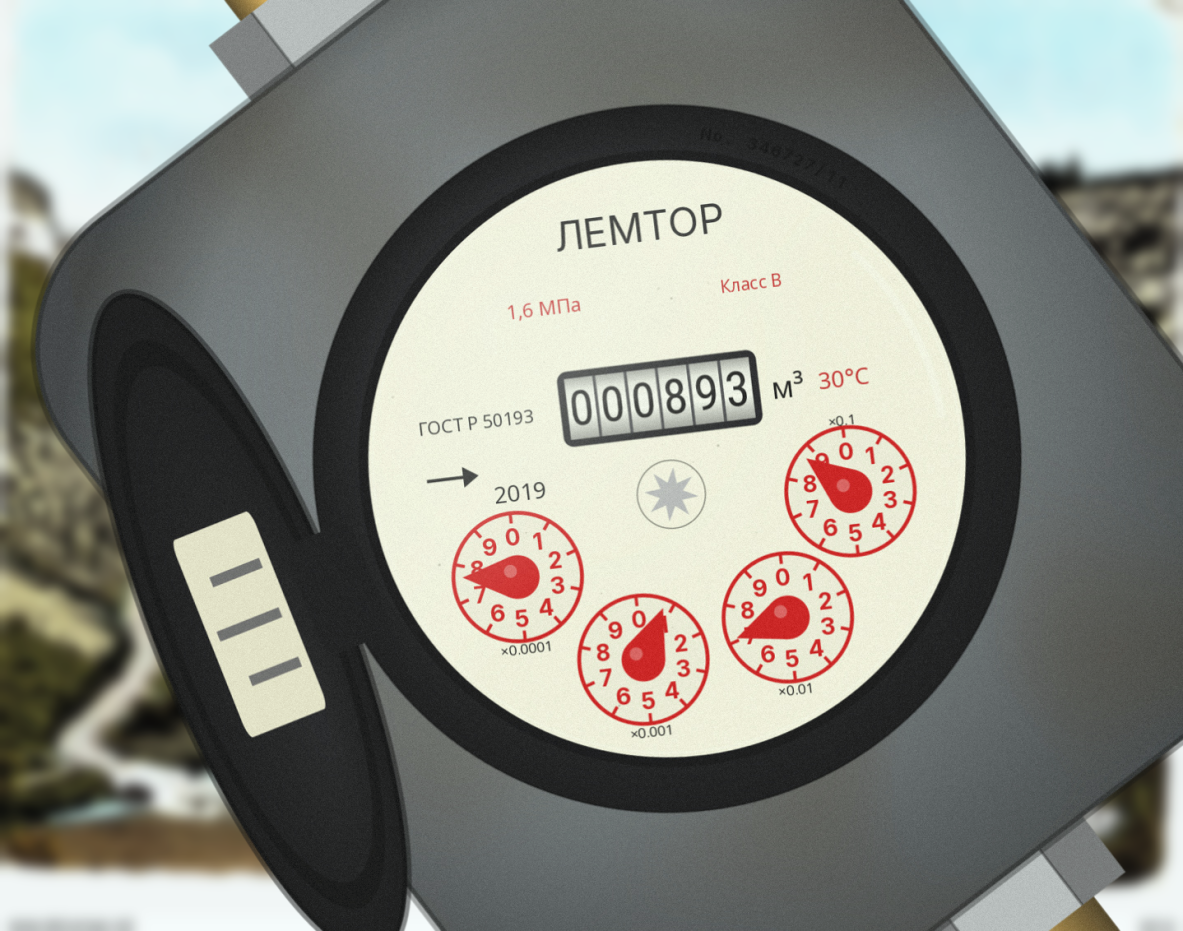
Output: 893.8707 m³
